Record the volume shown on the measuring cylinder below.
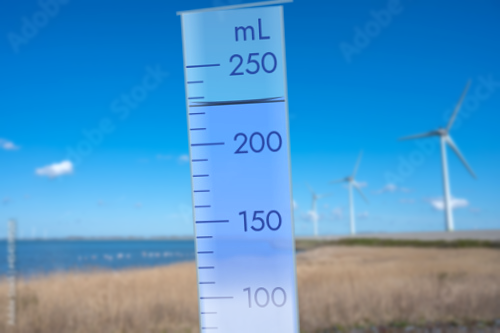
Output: 225 mL
